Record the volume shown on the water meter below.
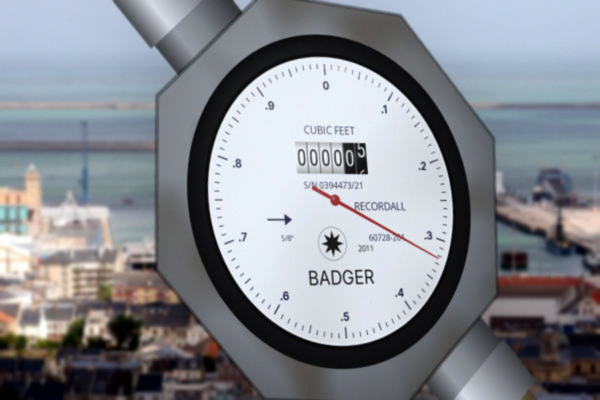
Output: 5.32 ft³
